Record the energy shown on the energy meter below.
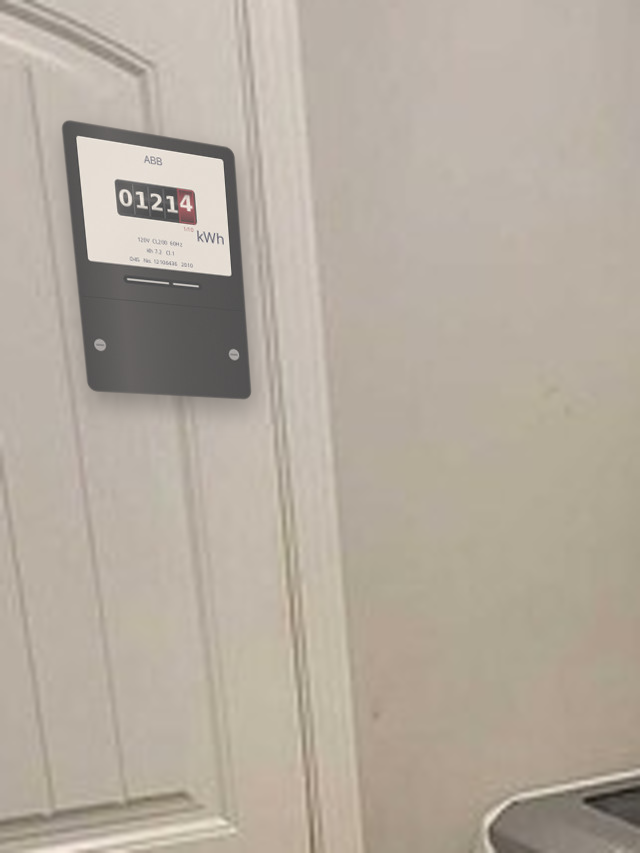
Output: 121.4 kWh
